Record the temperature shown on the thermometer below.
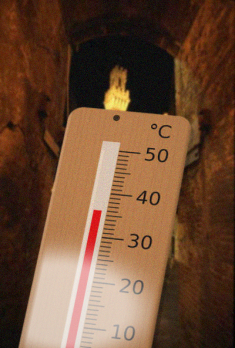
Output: 36 °C
